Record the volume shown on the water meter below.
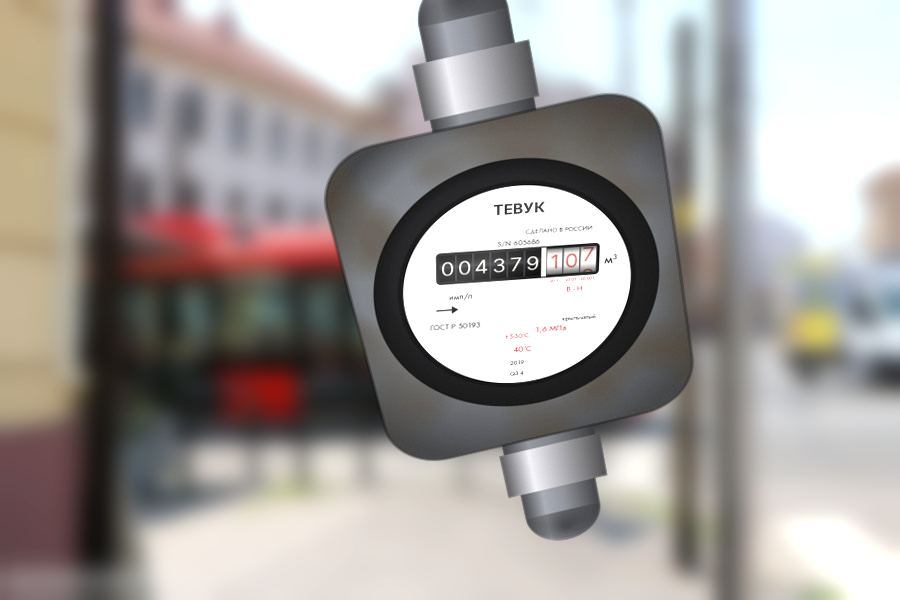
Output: 4379.107 m³
